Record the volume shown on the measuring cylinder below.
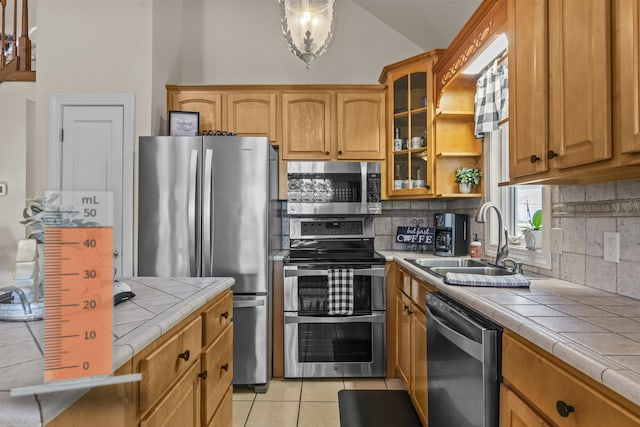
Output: 45 mL
